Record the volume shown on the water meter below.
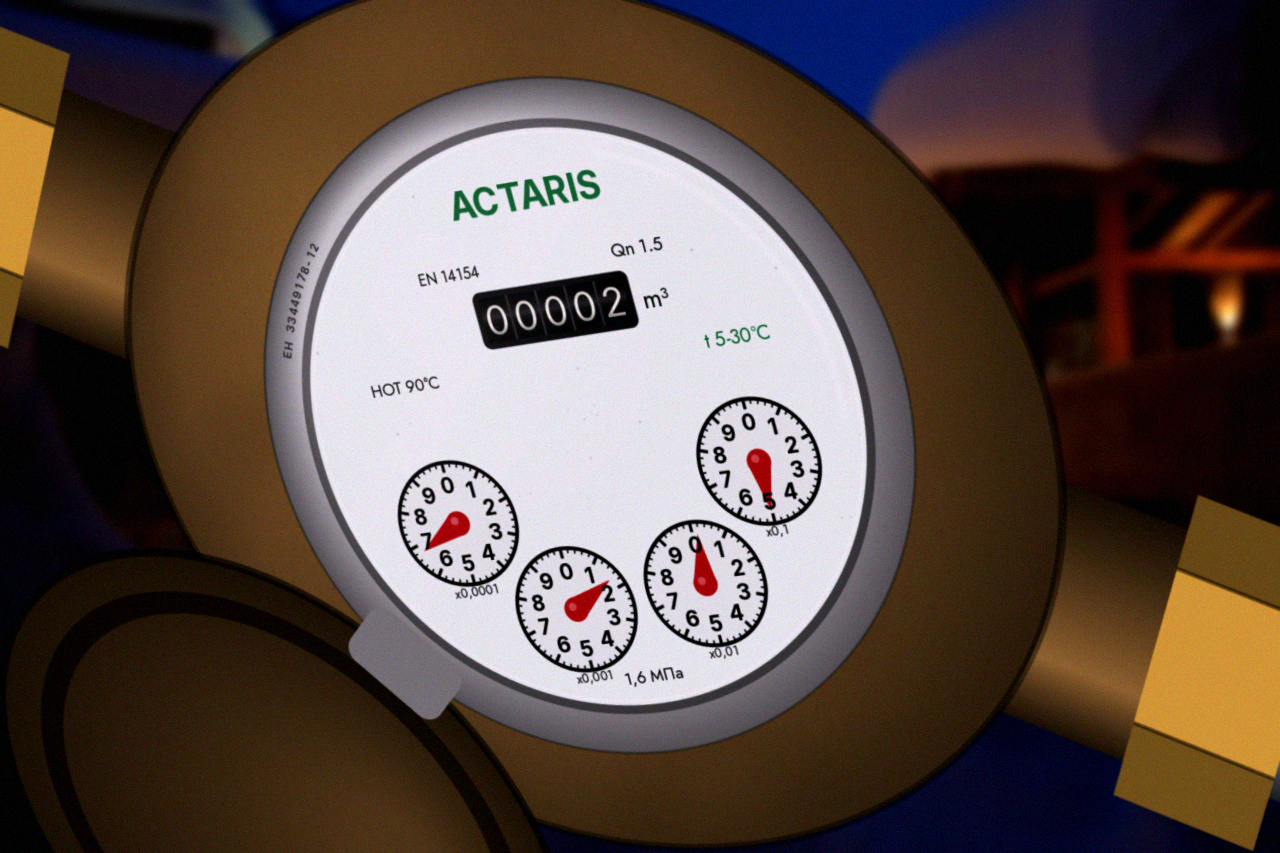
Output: 2.5016 m³
